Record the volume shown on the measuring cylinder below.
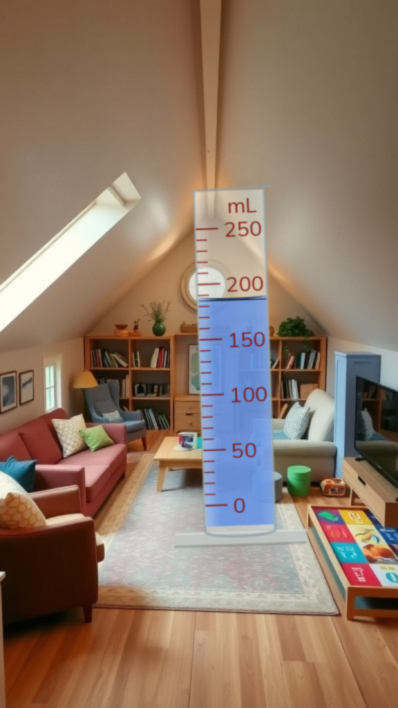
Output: 185 mL
